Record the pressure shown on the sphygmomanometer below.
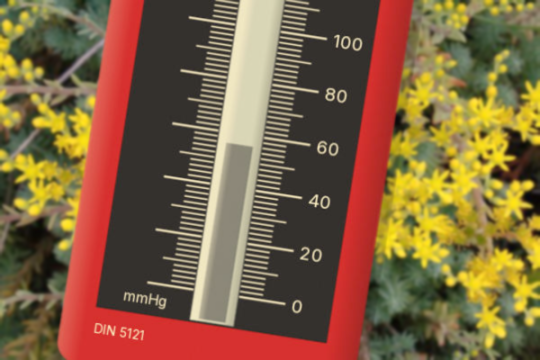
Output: 56 mmHg
